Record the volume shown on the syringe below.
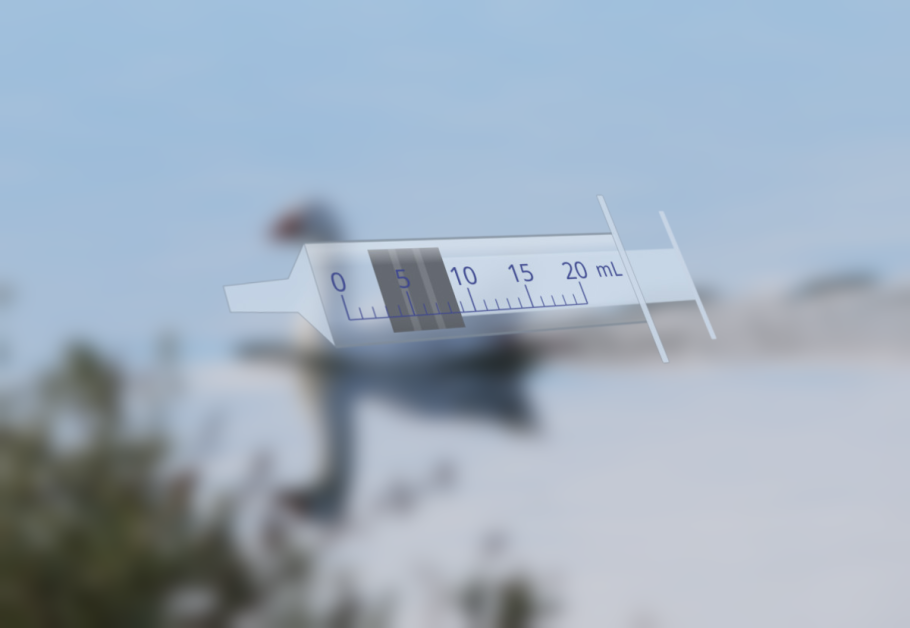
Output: 3 mL
